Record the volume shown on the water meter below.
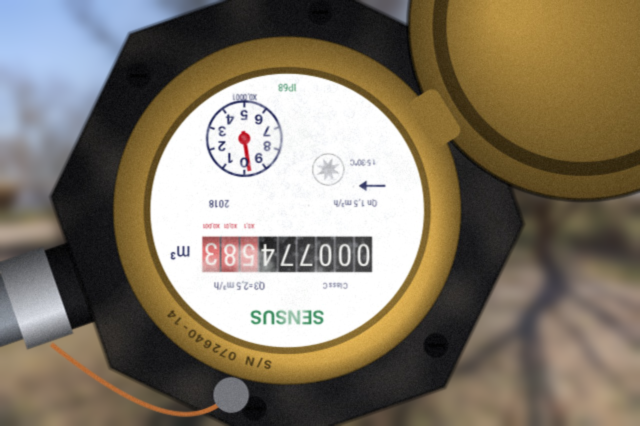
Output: 774.5829 m³
